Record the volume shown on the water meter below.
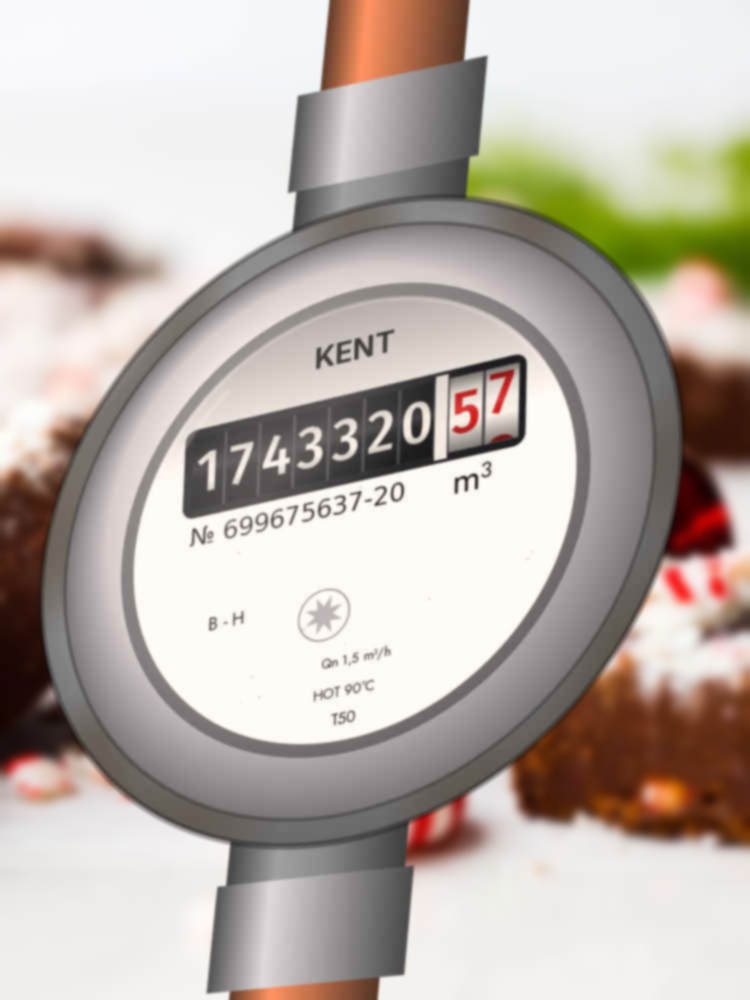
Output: 1743320.57 m³
